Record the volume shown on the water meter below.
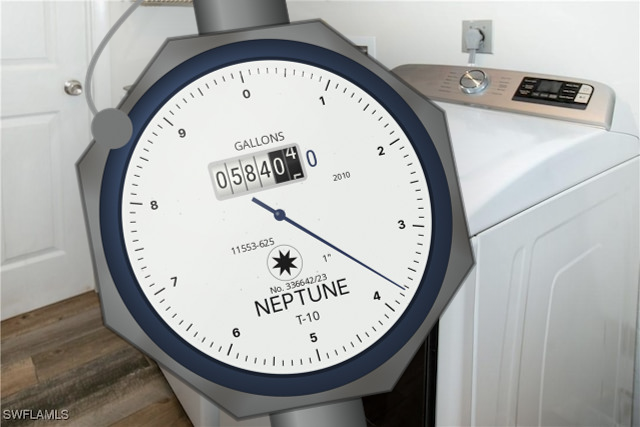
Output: 584043.7 gal
